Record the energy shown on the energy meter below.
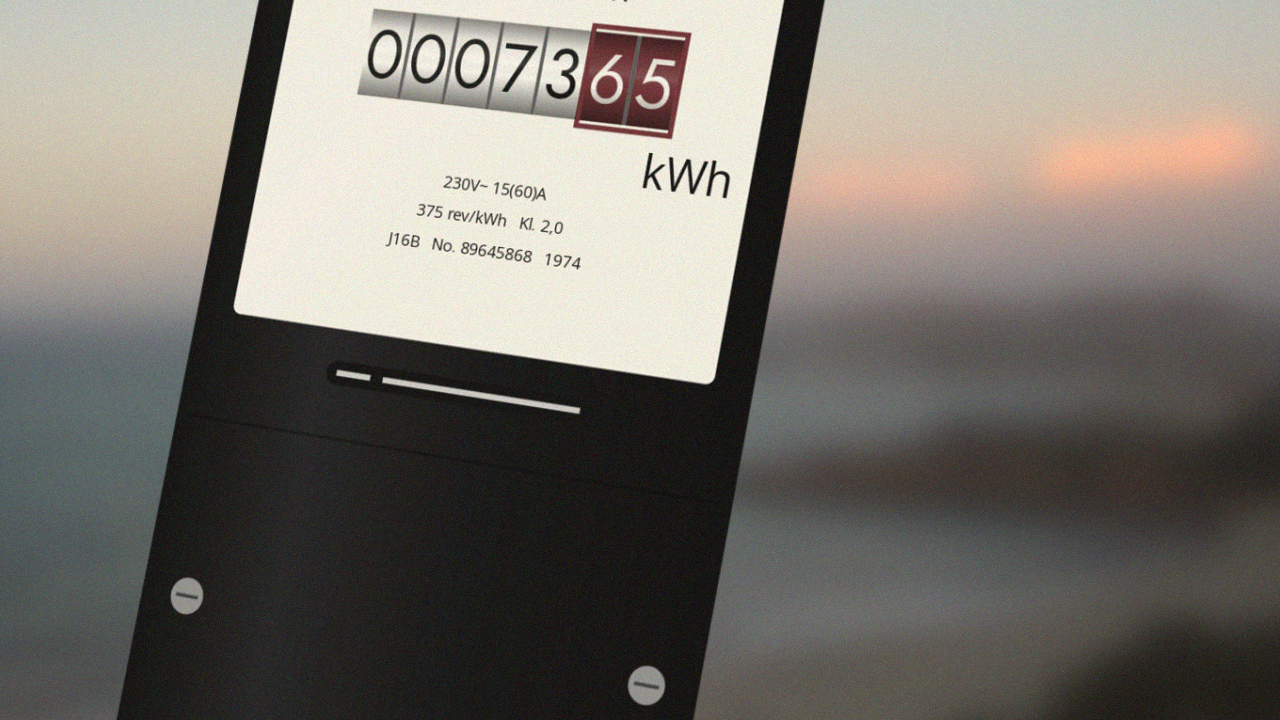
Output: 73.65 kWh
